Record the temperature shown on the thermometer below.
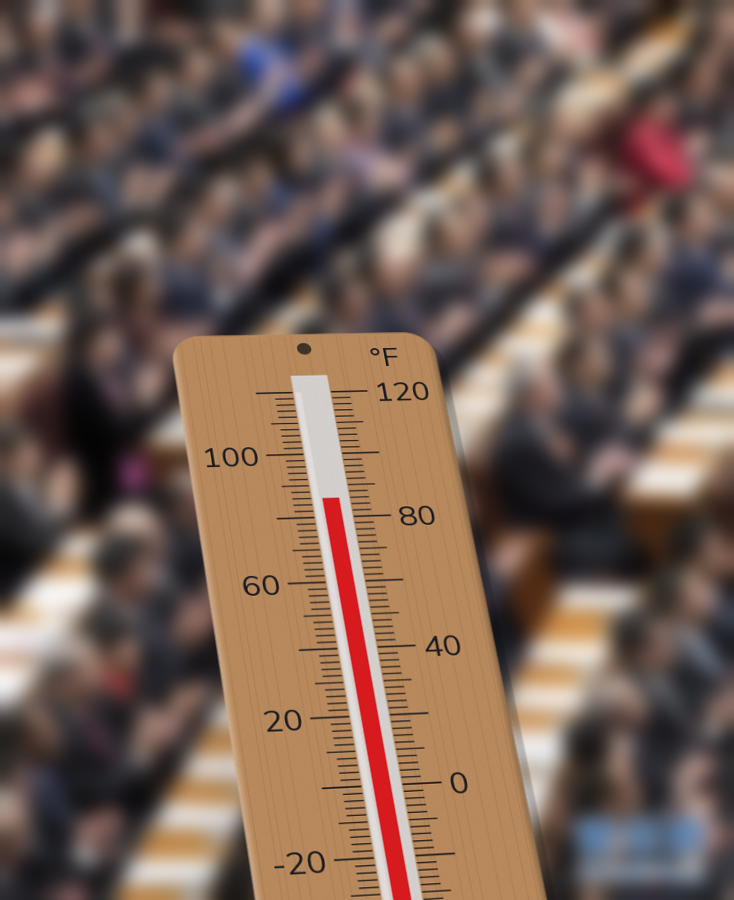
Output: 86 °F
